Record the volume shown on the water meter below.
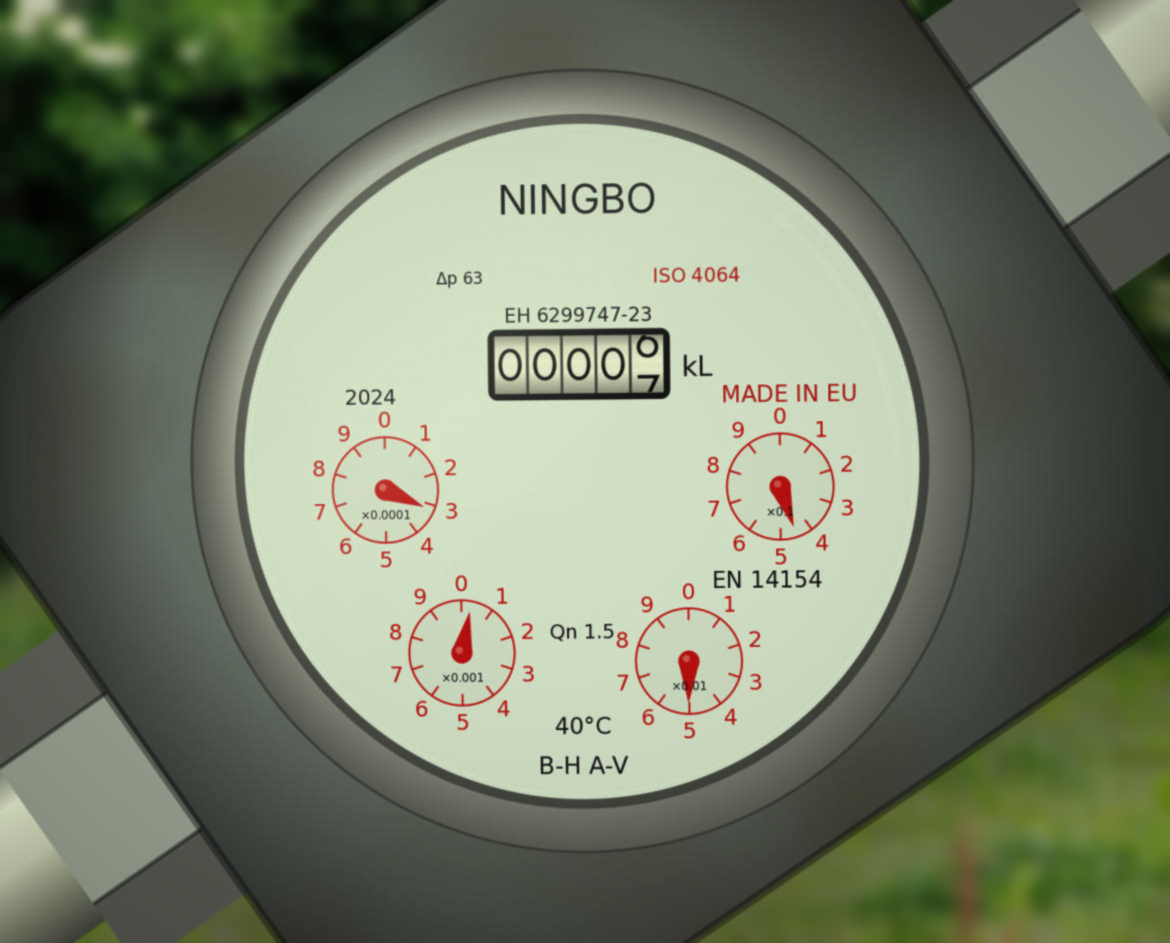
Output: 6.4503 kL
